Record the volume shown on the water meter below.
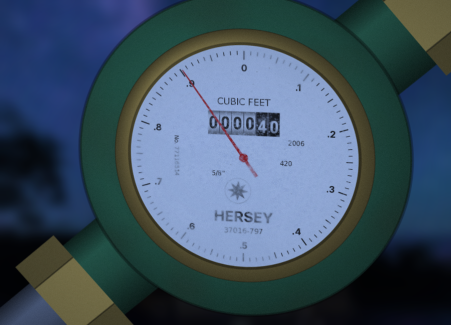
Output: 39.90 ft³
